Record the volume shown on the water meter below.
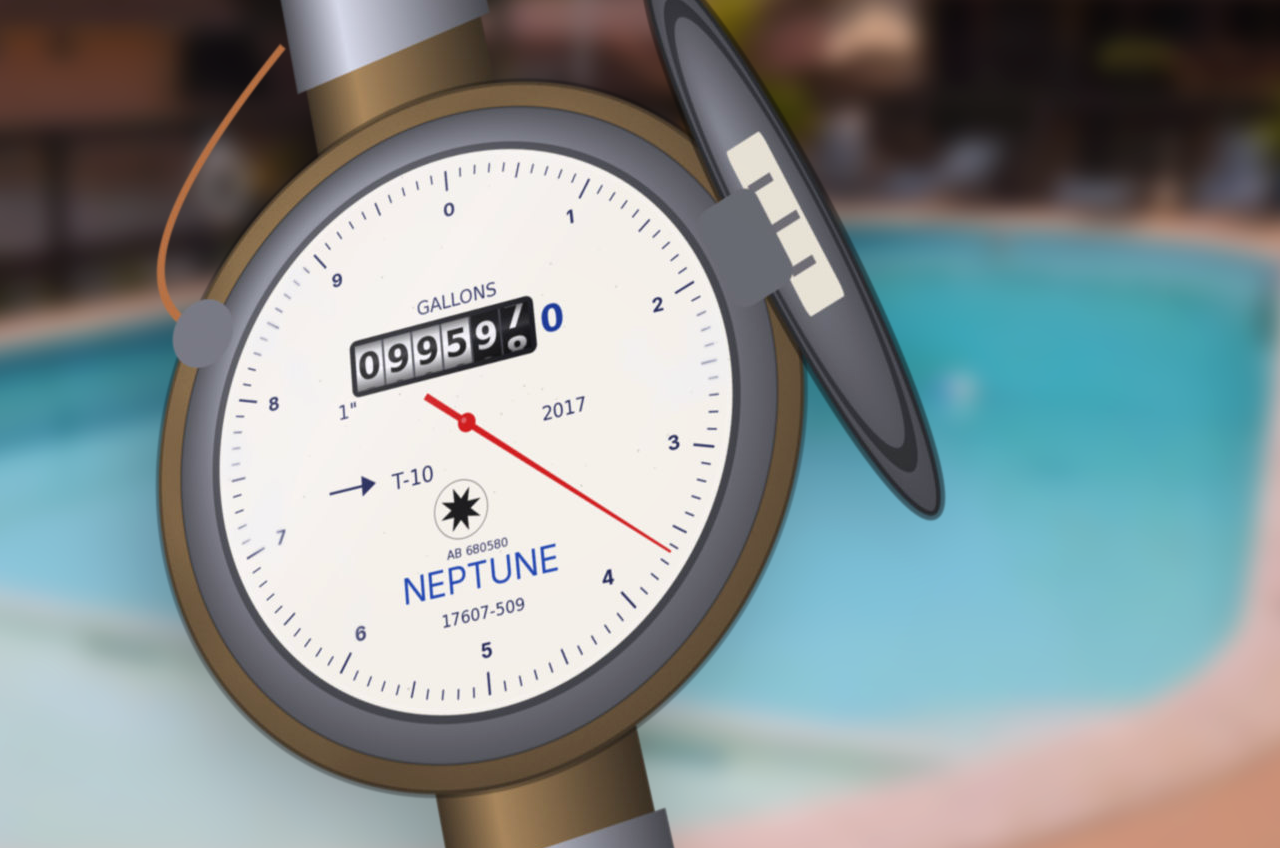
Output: 995973.6 gal
